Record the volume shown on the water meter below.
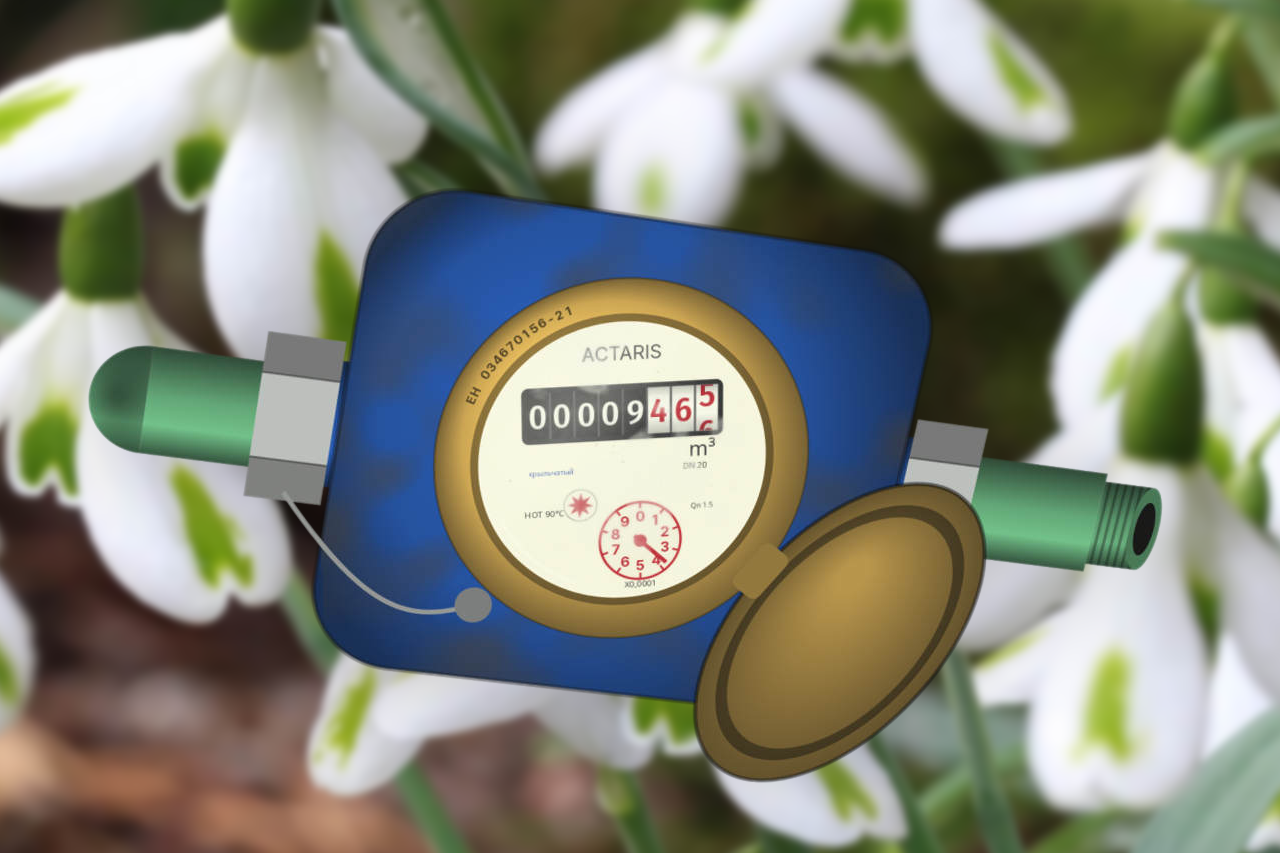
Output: 9.4653 m³
